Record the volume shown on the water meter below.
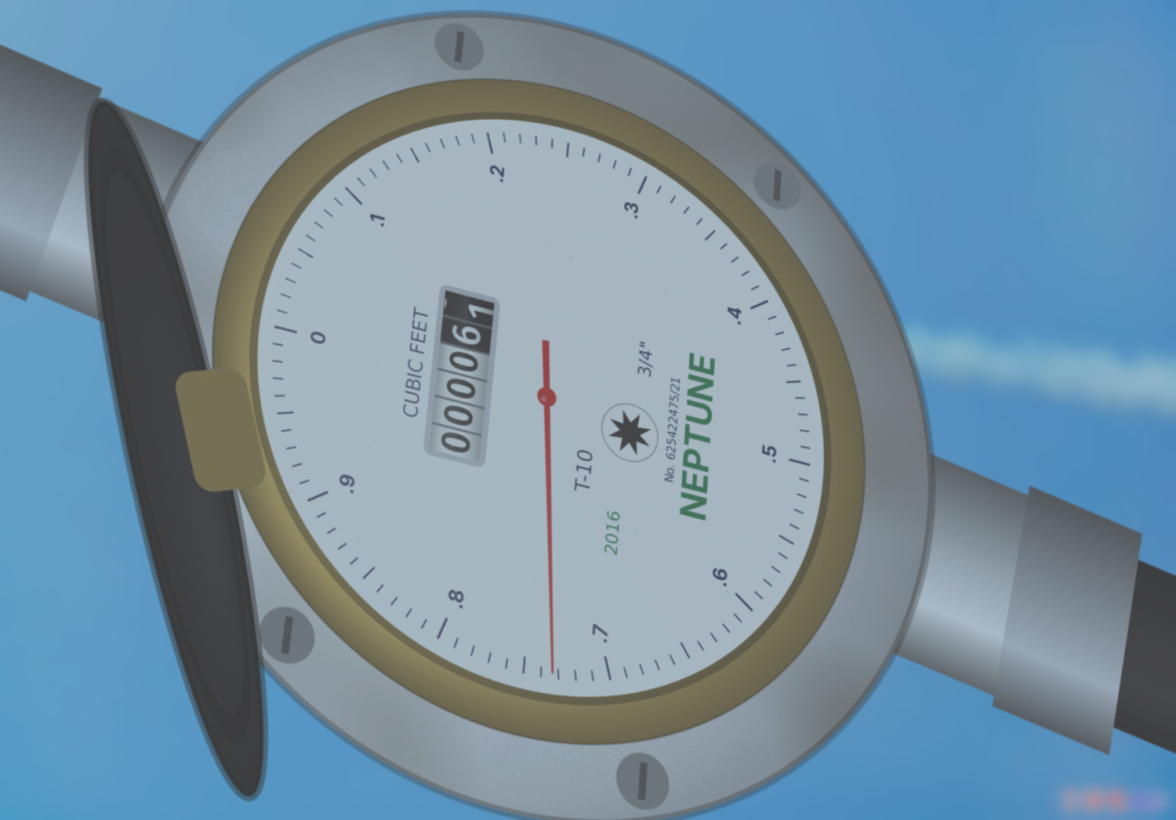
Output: 60.73 ft³
